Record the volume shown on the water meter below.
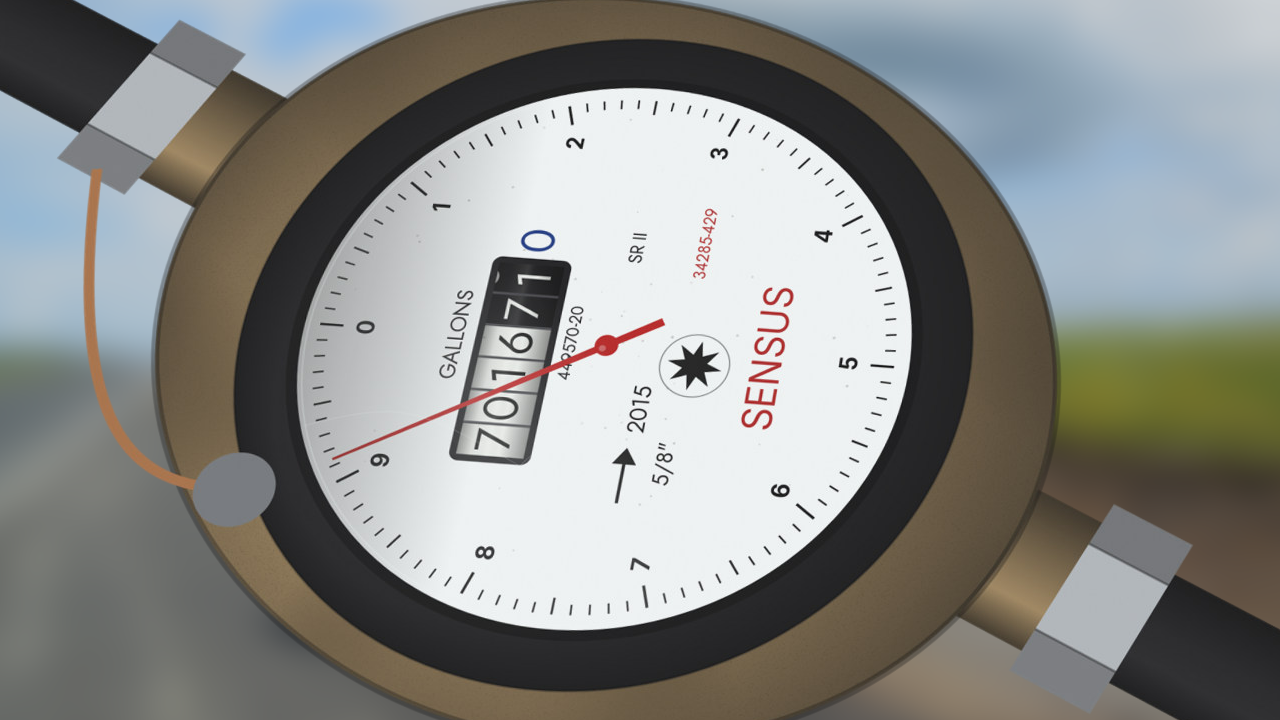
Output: 7016709.1 gal
